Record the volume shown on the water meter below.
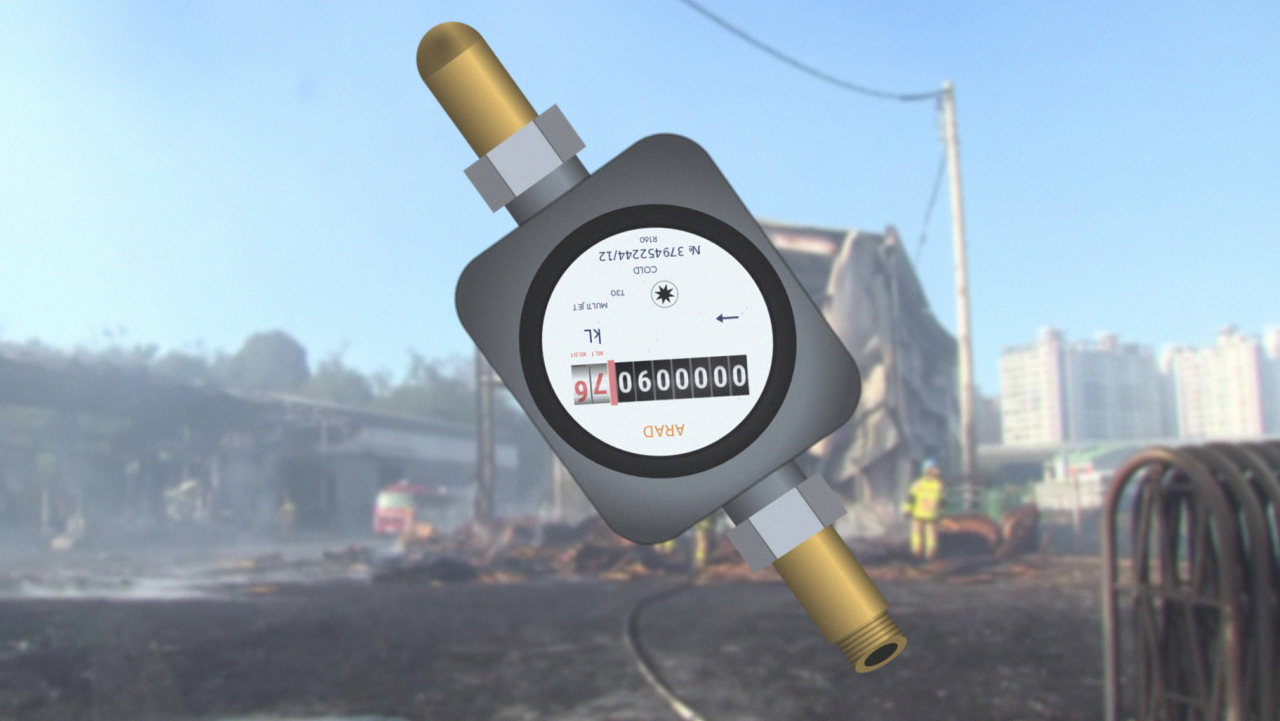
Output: 90.76 kL
